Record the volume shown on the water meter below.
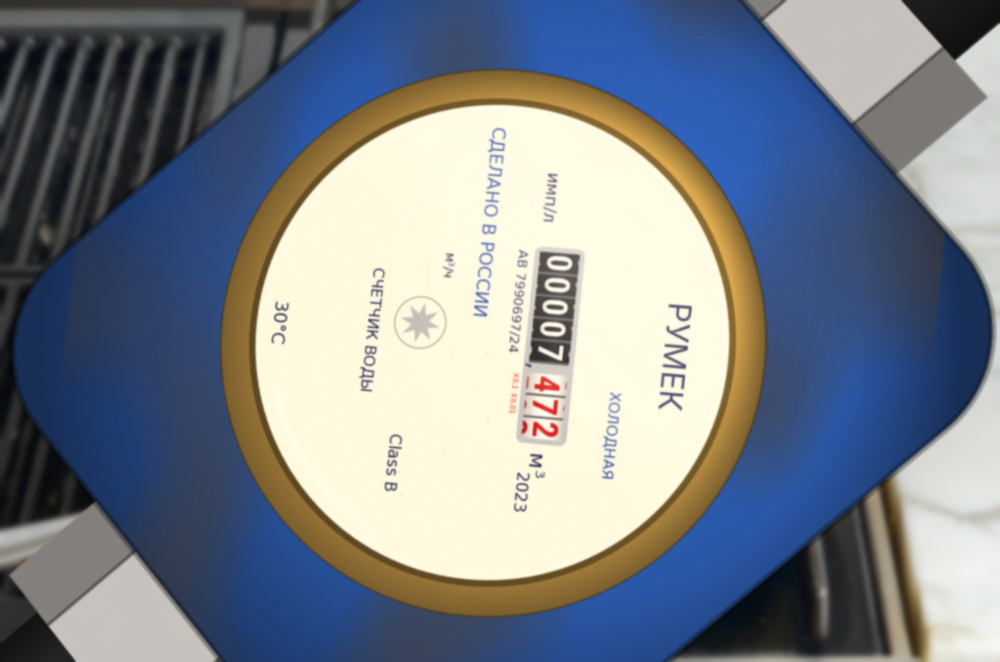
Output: 7.472 m³
